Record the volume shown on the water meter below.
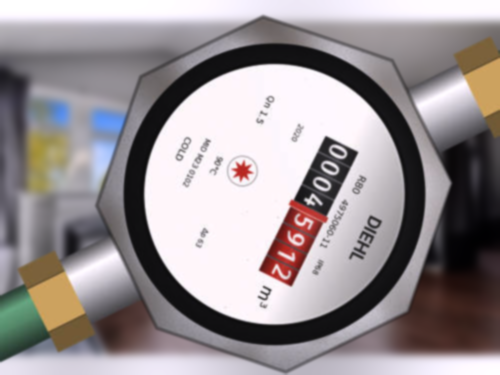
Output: 4.5912 m³
